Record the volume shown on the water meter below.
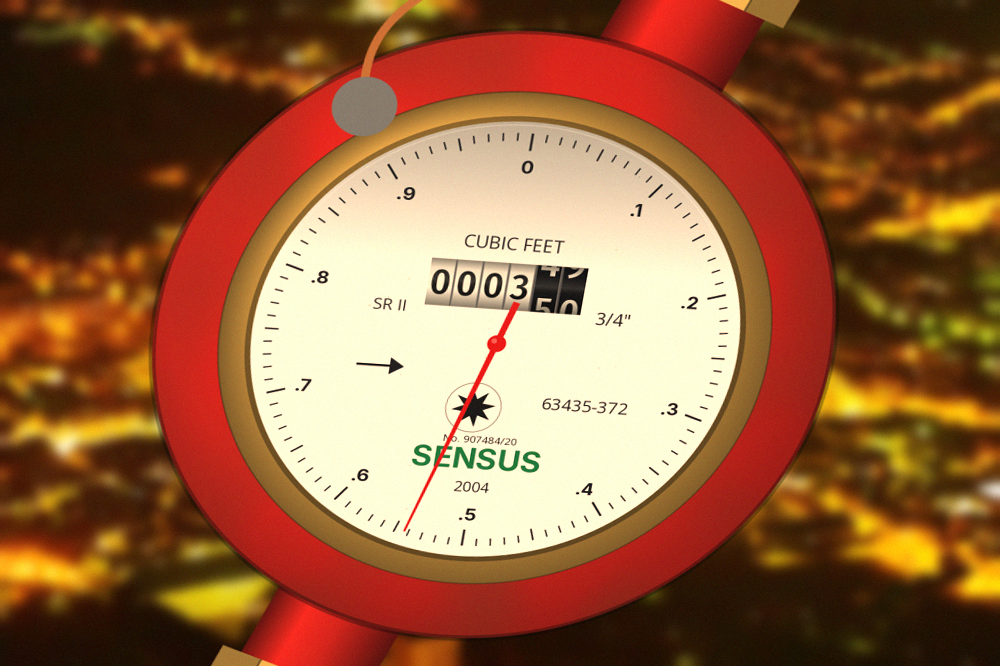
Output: 349.54 ft³
